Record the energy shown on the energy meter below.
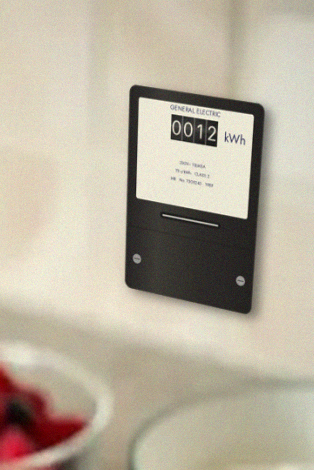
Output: 12 kWh
